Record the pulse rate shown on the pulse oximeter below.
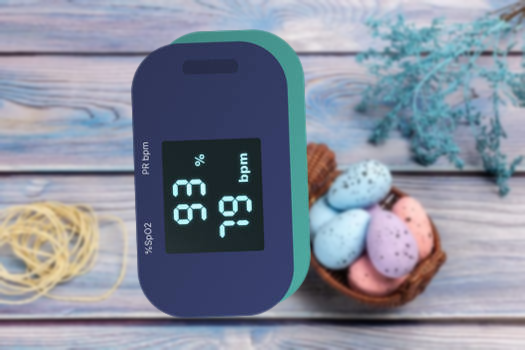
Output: 79 bpm
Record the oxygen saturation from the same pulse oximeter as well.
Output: 93 %
